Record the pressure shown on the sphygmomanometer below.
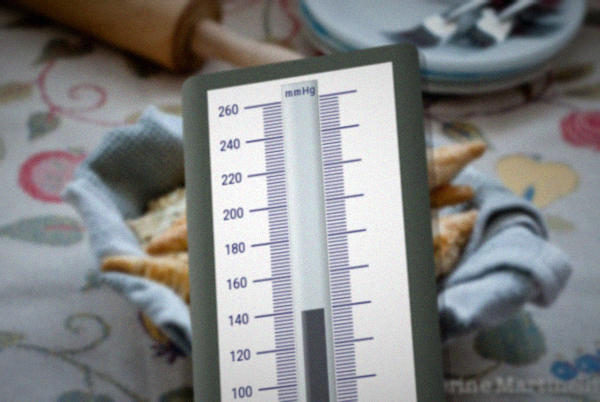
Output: 140 mmHg
